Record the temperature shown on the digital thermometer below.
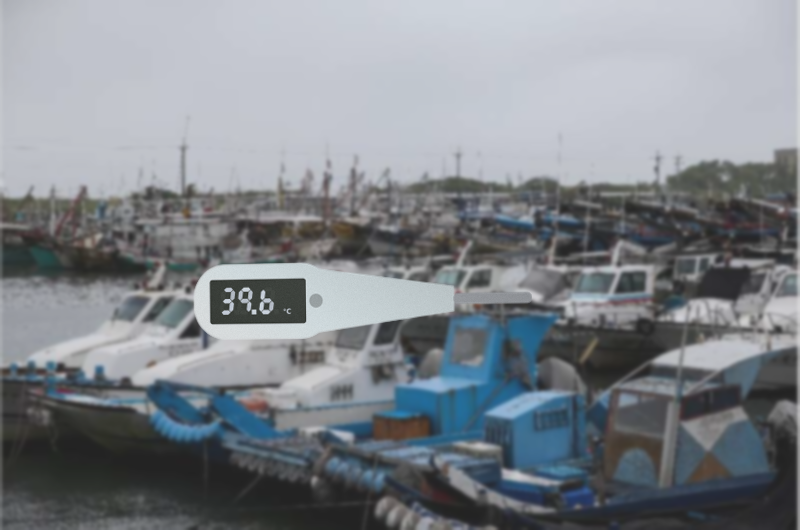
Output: 39.6 °C
